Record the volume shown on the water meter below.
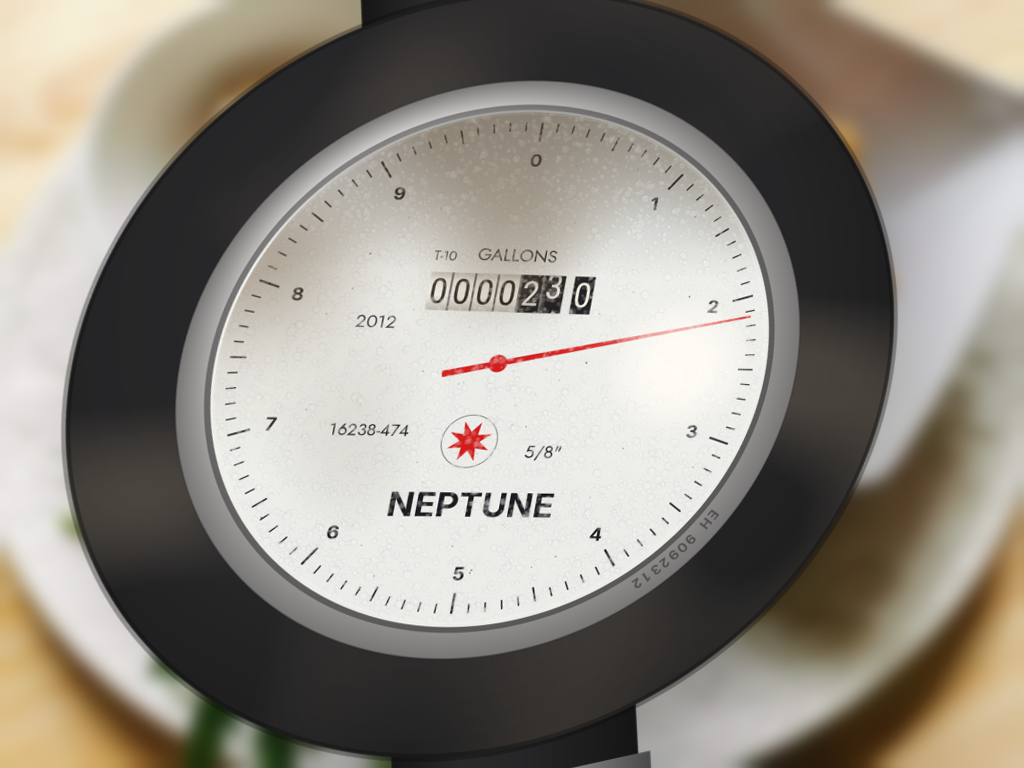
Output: 232.1 gal
